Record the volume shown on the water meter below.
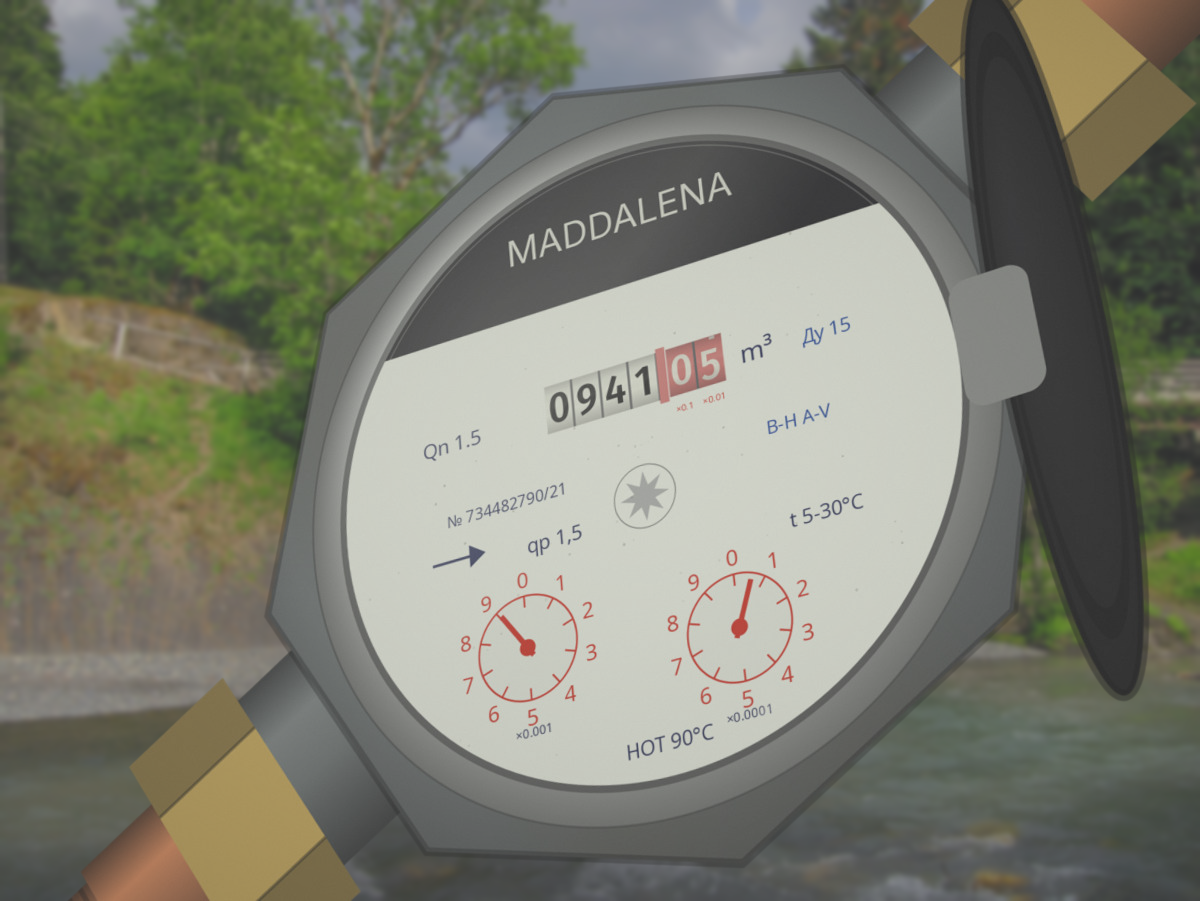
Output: 941.0490 m³
